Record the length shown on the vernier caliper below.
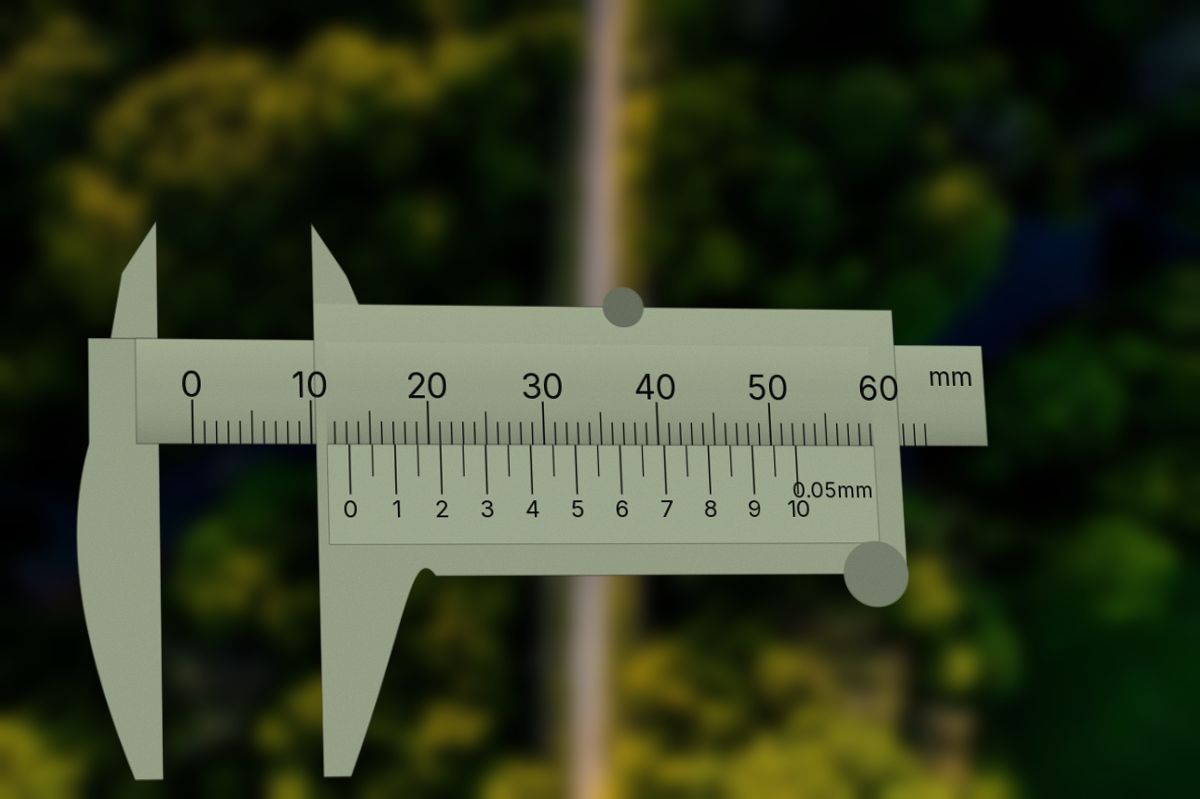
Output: 13.2 mm
